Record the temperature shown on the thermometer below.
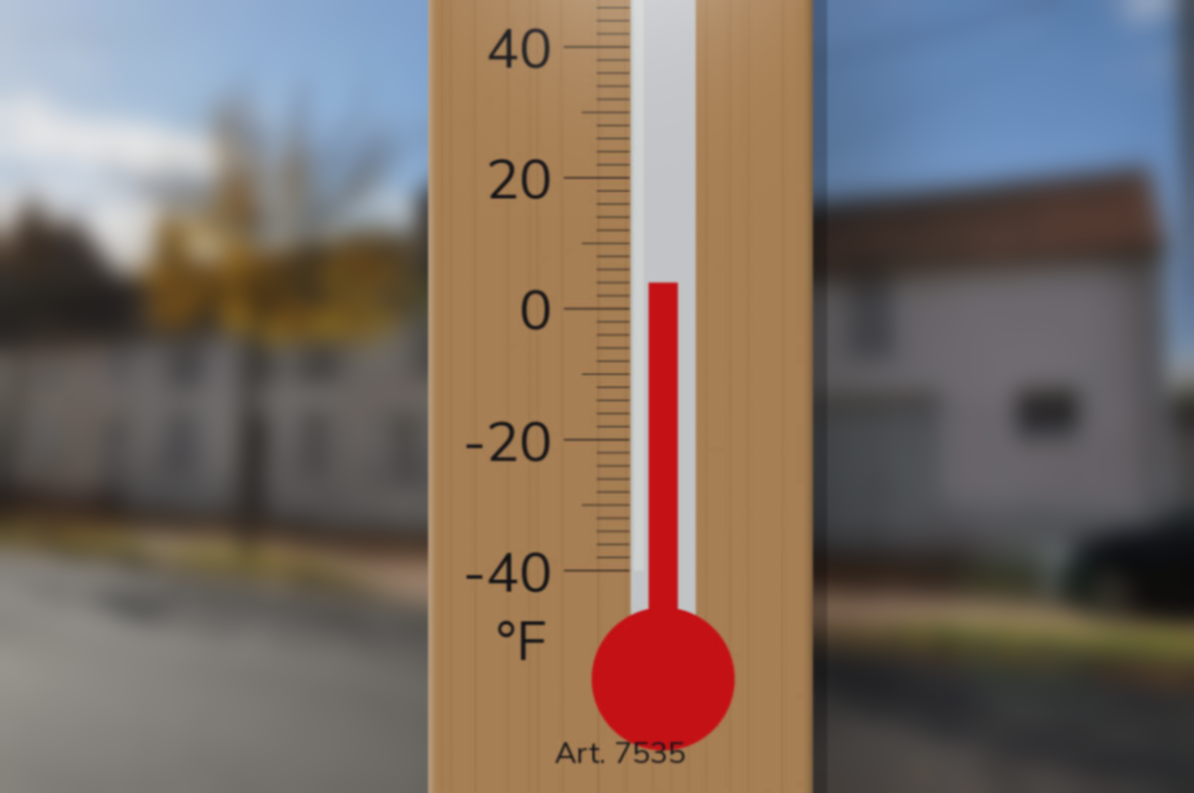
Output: 4 °F
